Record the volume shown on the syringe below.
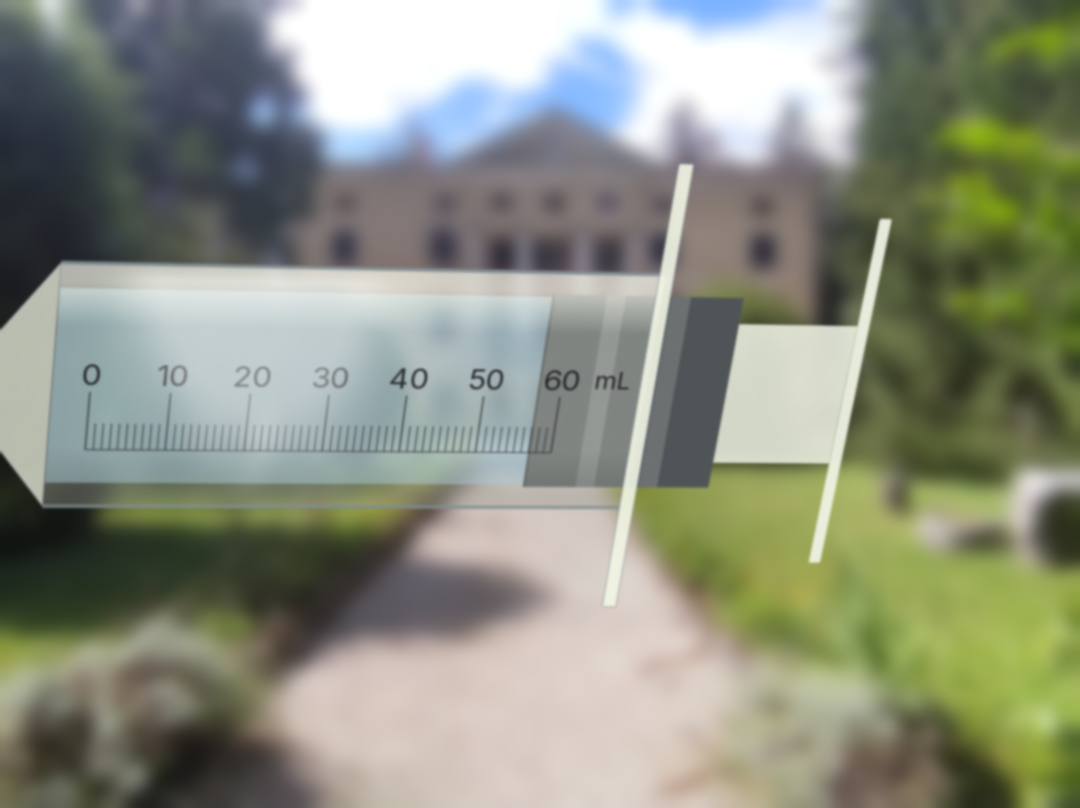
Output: 57 mL
